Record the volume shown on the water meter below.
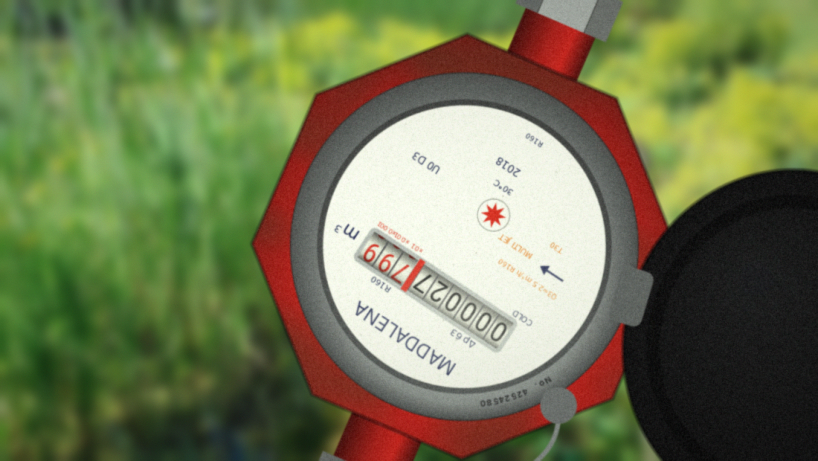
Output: 27.799 m³
